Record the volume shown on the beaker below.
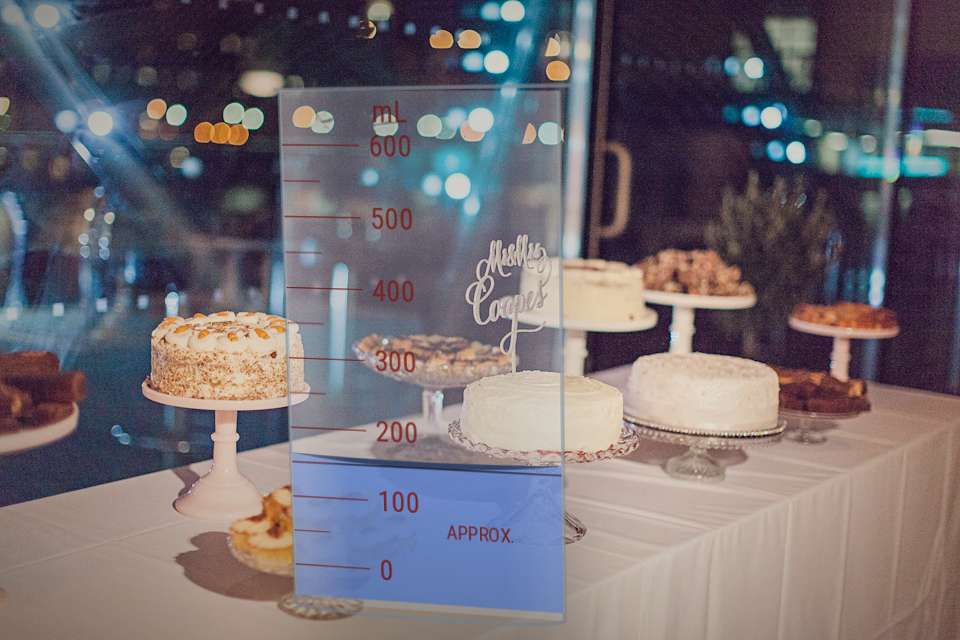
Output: 150 mL
